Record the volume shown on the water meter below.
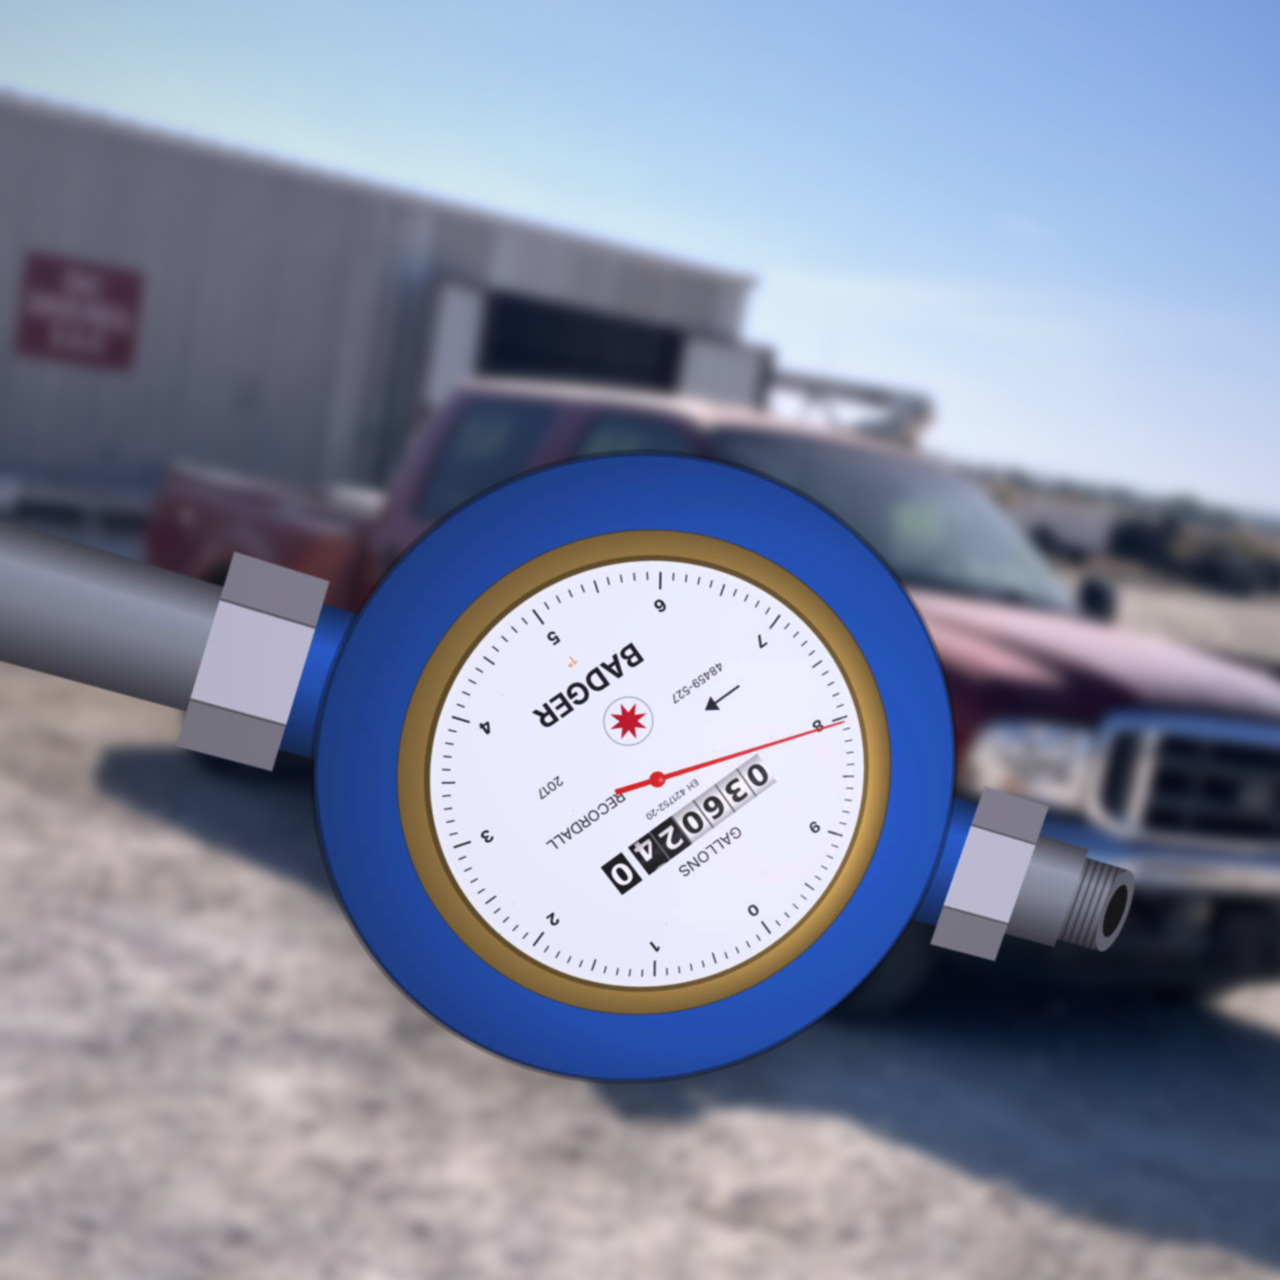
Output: 360238.0 gal
